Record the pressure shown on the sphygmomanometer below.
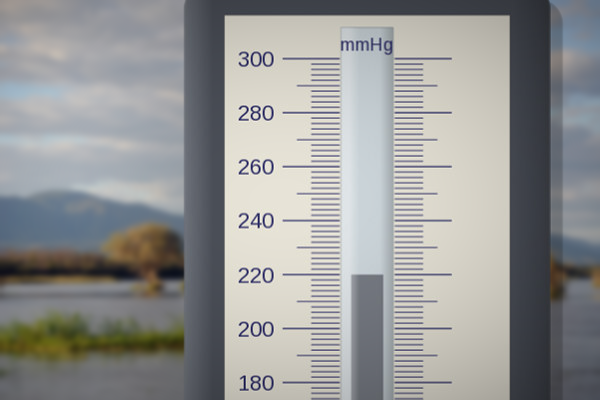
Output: 220 mmHg
